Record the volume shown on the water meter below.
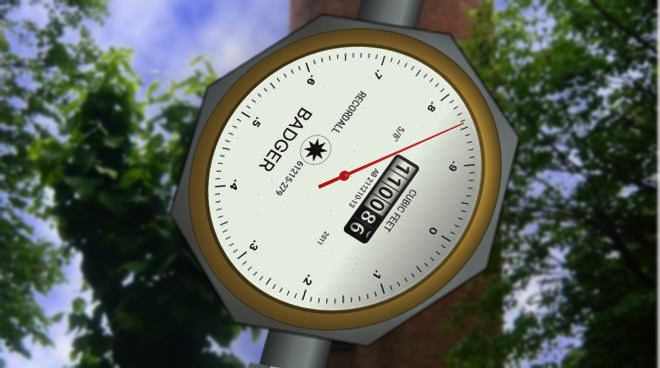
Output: 110085.84 ft³
